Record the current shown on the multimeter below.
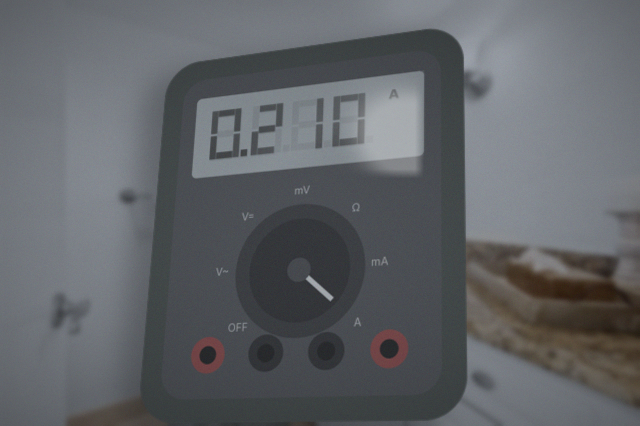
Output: 0.210 A
